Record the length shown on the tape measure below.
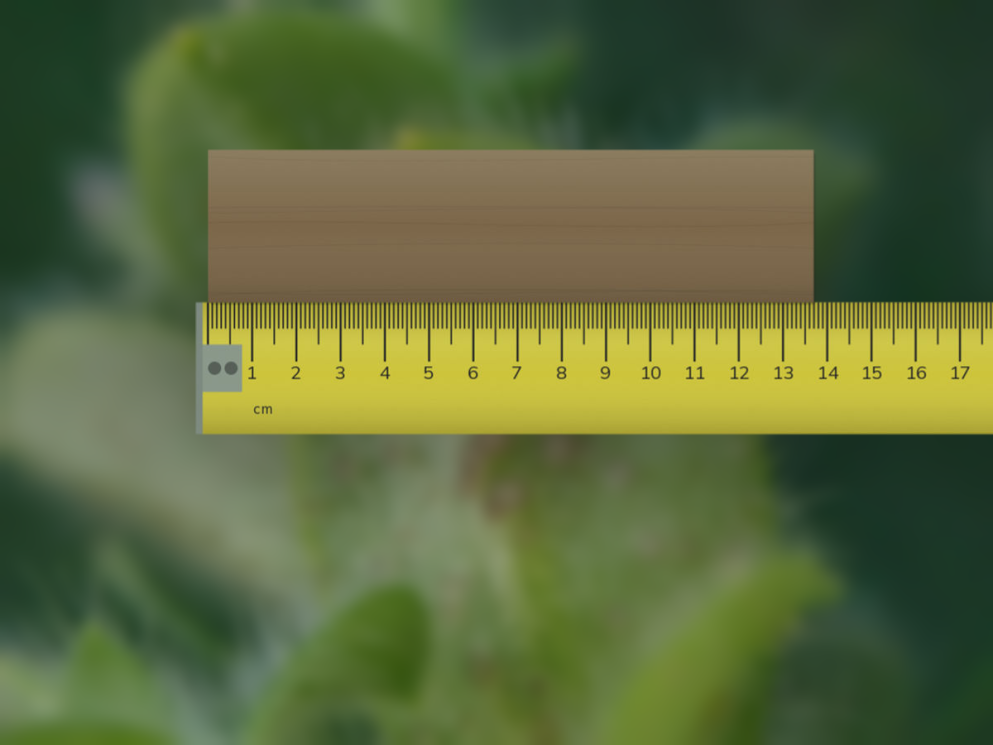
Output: 13.7 cm
